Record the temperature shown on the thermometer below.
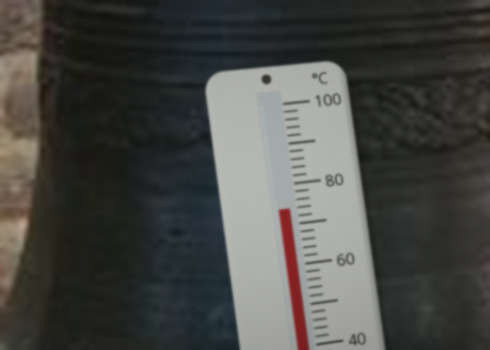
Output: 74 °C
